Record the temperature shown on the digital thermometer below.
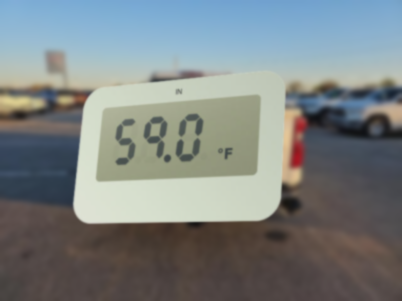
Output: 59.0 °F
